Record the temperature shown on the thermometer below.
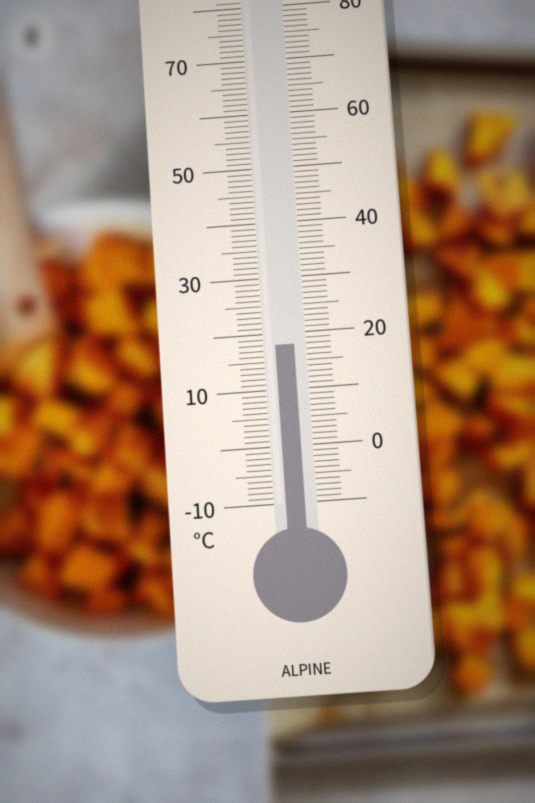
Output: 18 °C
